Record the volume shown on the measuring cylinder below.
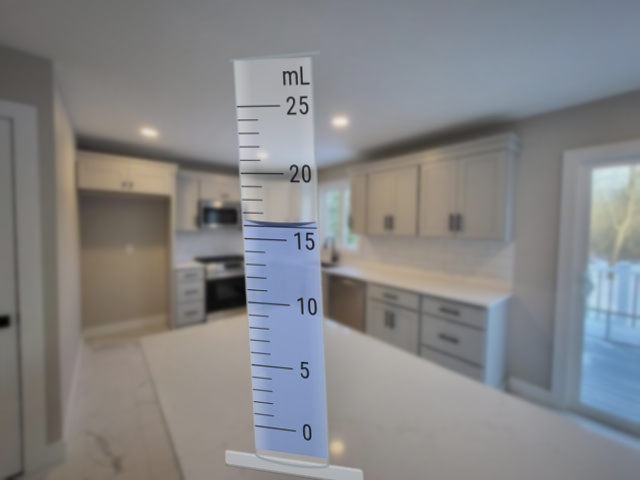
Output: 16 mL
